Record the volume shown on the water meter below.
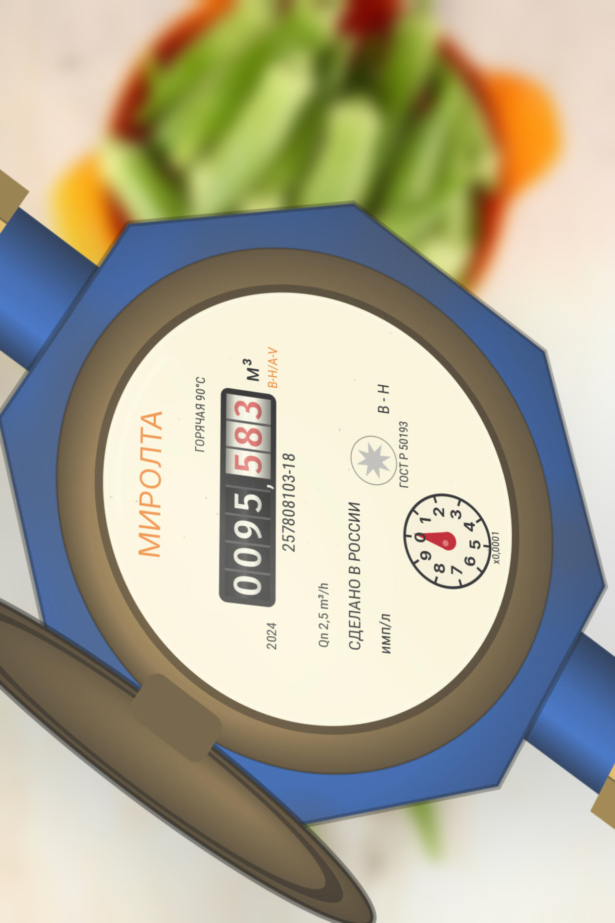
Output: 95.5830 m³
